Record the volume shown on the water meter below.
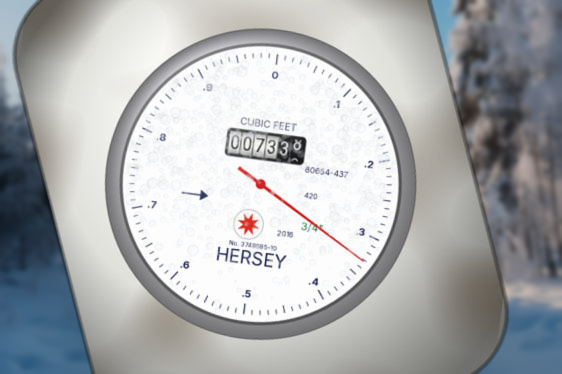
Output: 7338.33 ft³
